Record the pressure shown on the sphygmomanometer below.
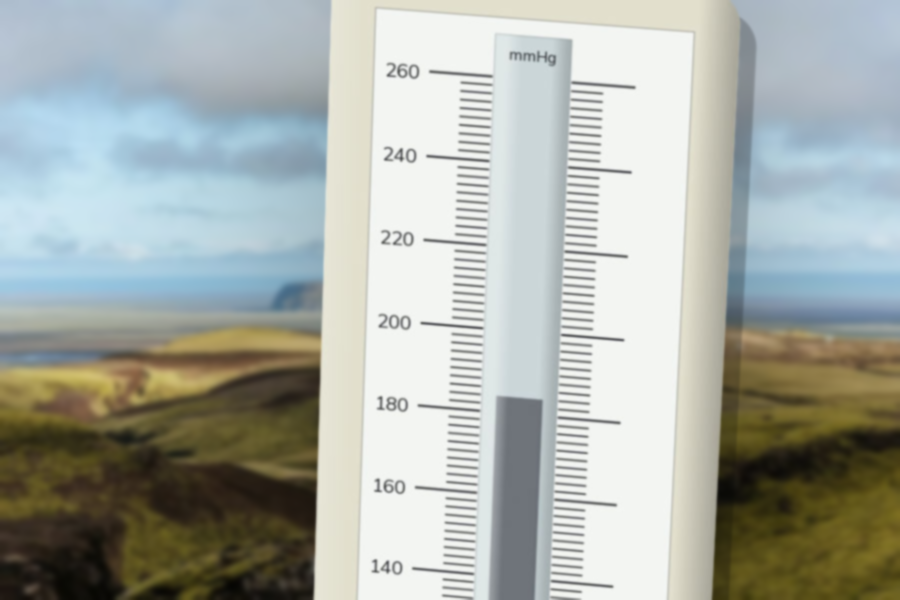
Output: 184 mmHg
